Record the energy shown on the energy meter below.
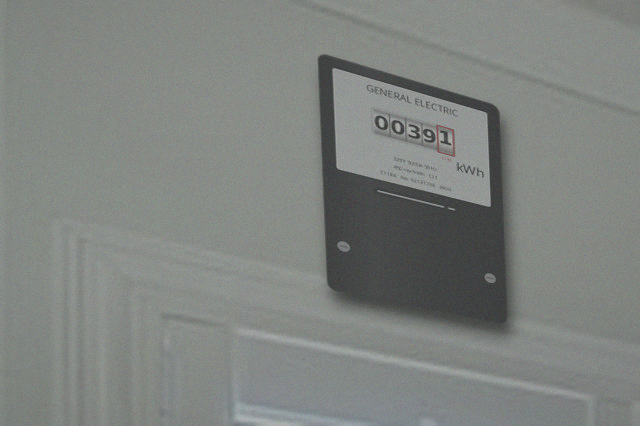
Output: 39.1 kWh
